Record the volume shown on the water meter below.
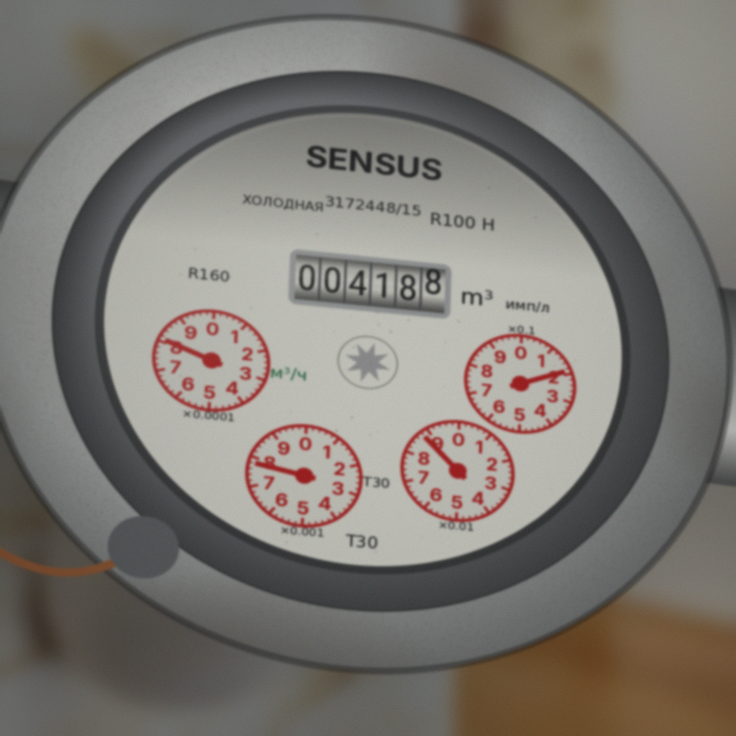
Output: 4188.1878 m³
